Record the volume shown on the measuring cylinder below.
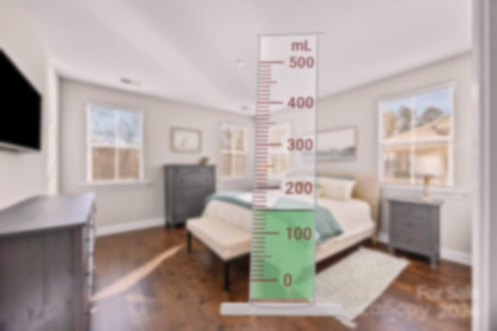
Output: 150 mL
